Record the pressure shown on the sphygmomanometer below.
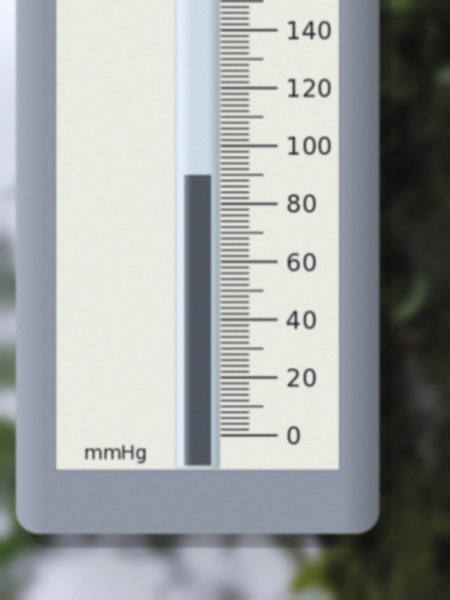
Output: 90 mmHg
